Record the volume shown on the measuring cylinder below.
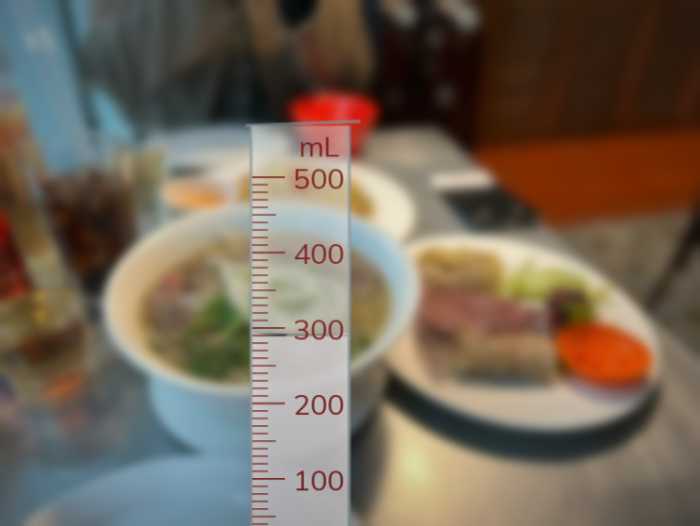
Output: 290 mL
